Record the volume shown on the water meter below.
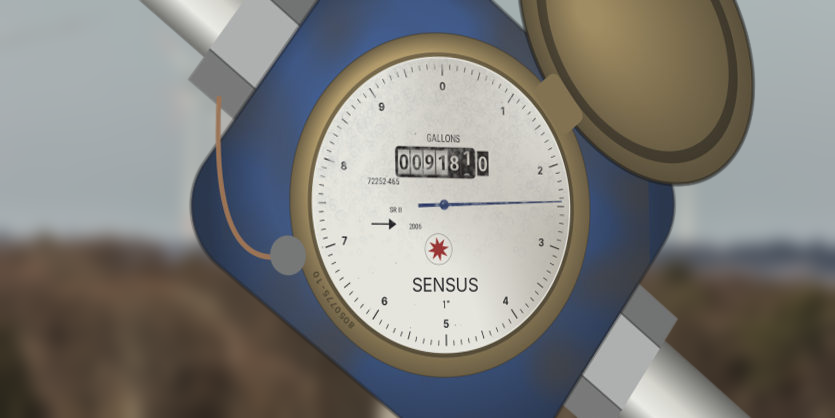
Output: 91812.4 gal
